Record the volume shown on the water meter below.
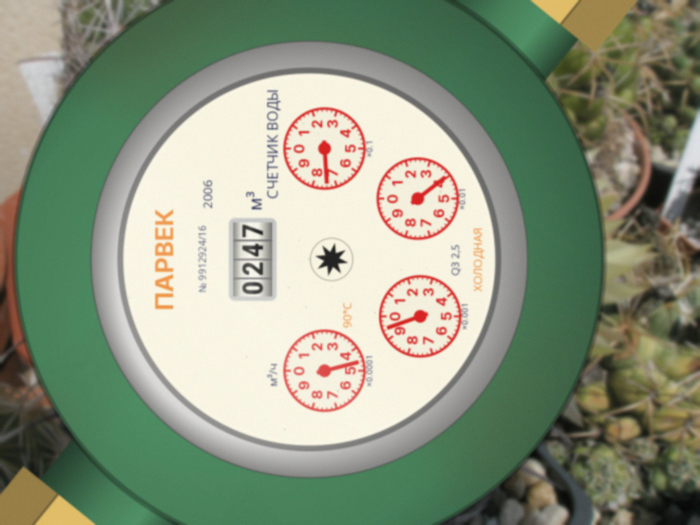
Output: 247.7394 m³
